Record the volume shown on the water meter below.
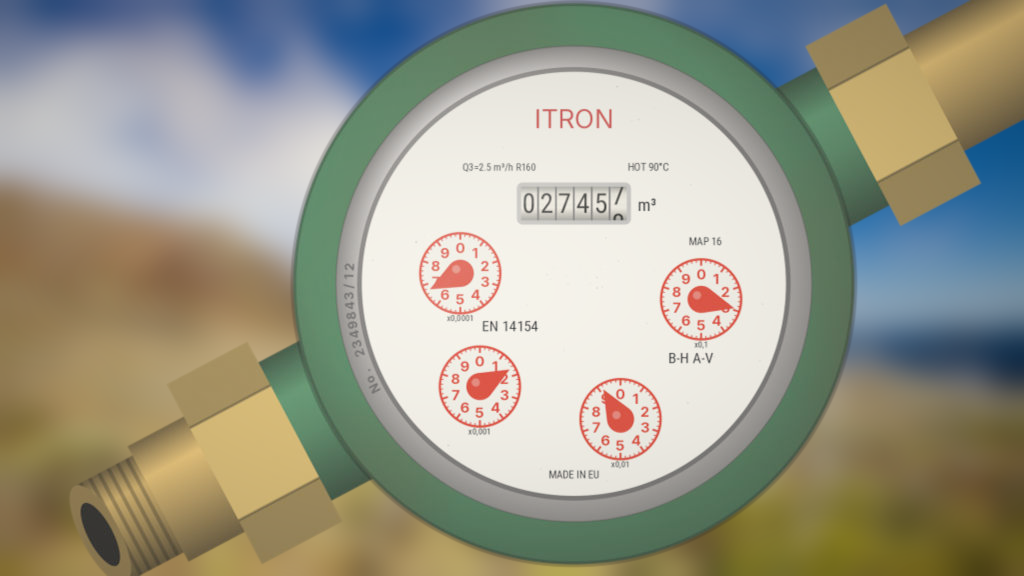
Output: 27457.2916 m³
